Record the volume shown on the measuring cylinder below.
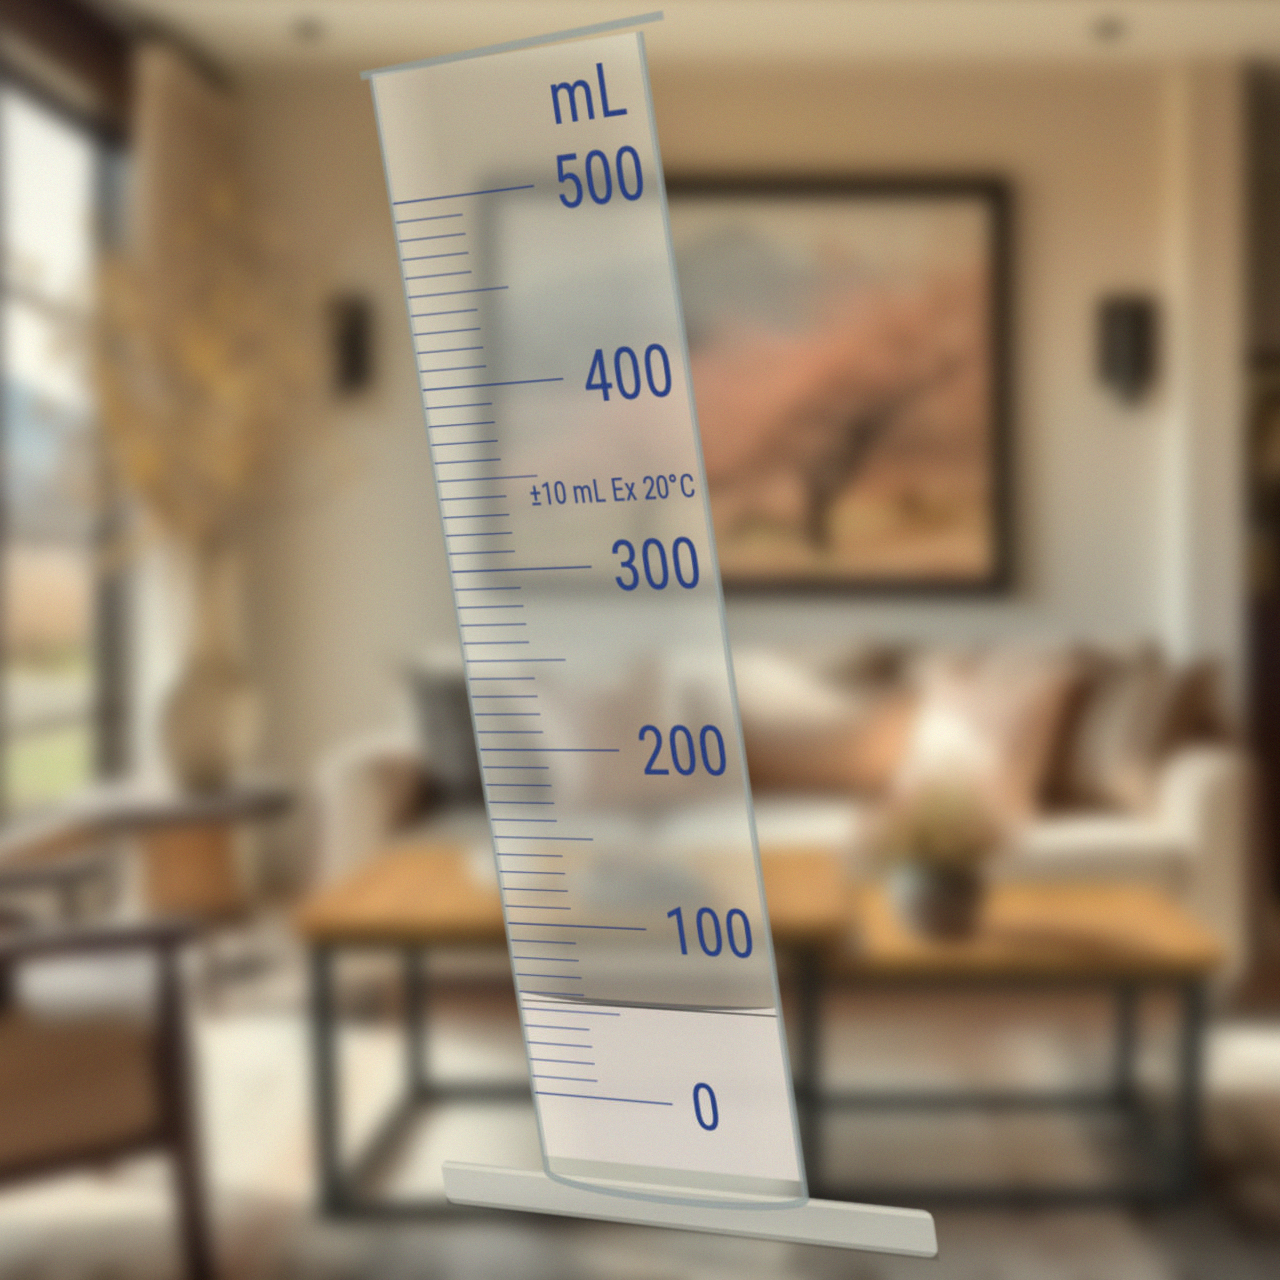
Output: 55 mL
